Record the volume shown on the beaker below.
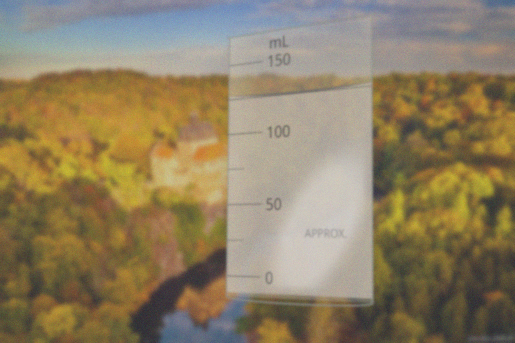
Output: 125 mL
